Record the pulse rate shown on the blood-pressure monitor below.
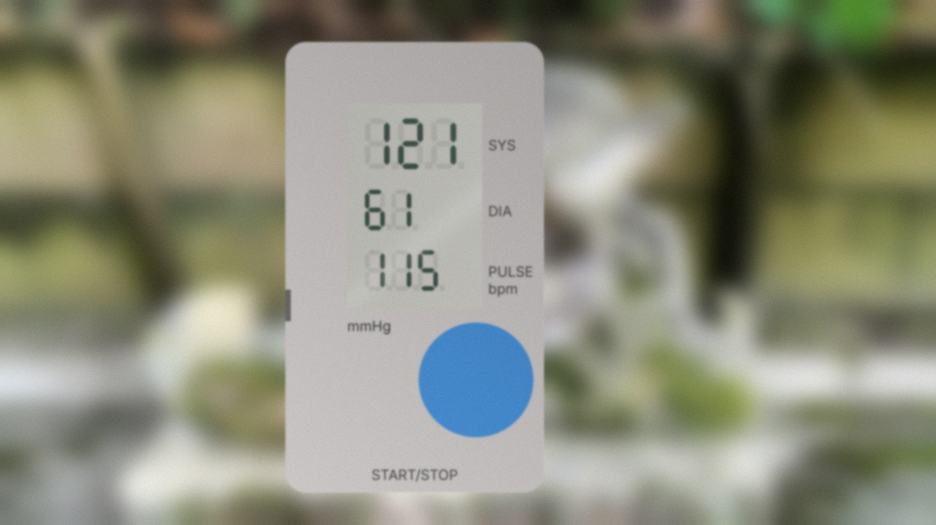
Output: 115 bpm
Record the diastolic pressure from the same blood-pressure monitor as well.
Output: 61 mmHg
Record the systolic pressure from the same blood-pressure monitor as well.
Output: 121 mmHg
